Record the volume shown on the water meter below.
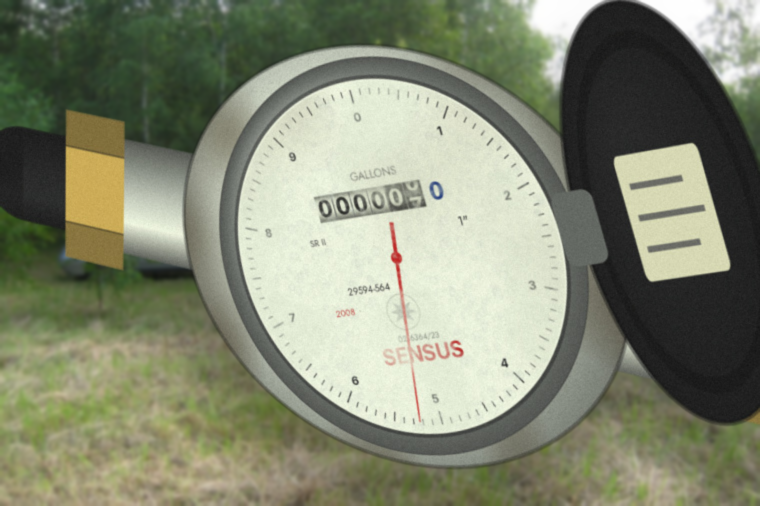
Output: 65.2 gal
